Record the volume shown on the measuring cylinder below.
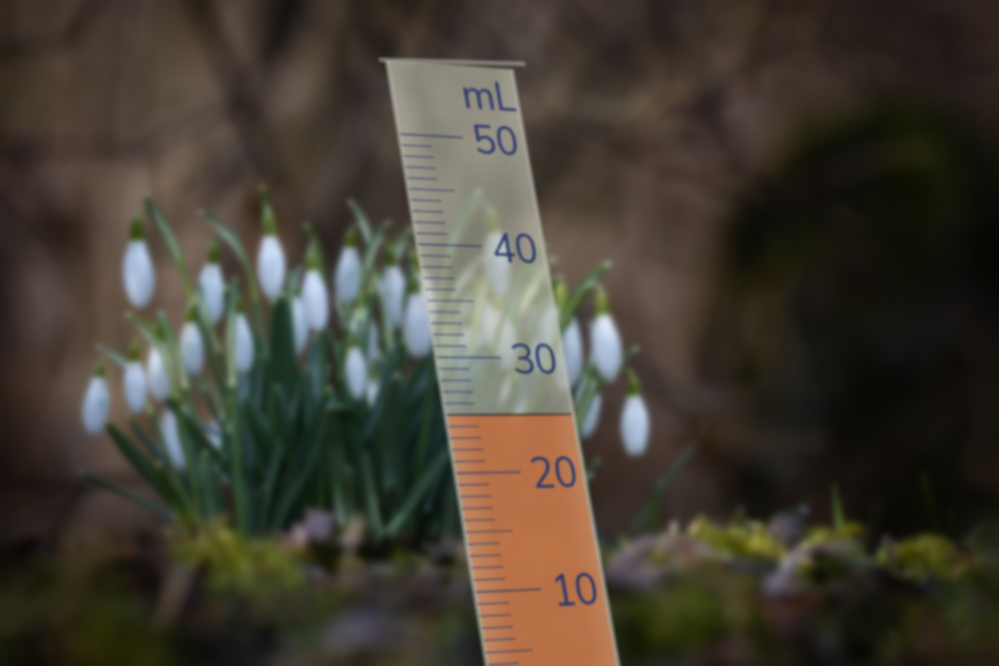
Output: 25 mL
